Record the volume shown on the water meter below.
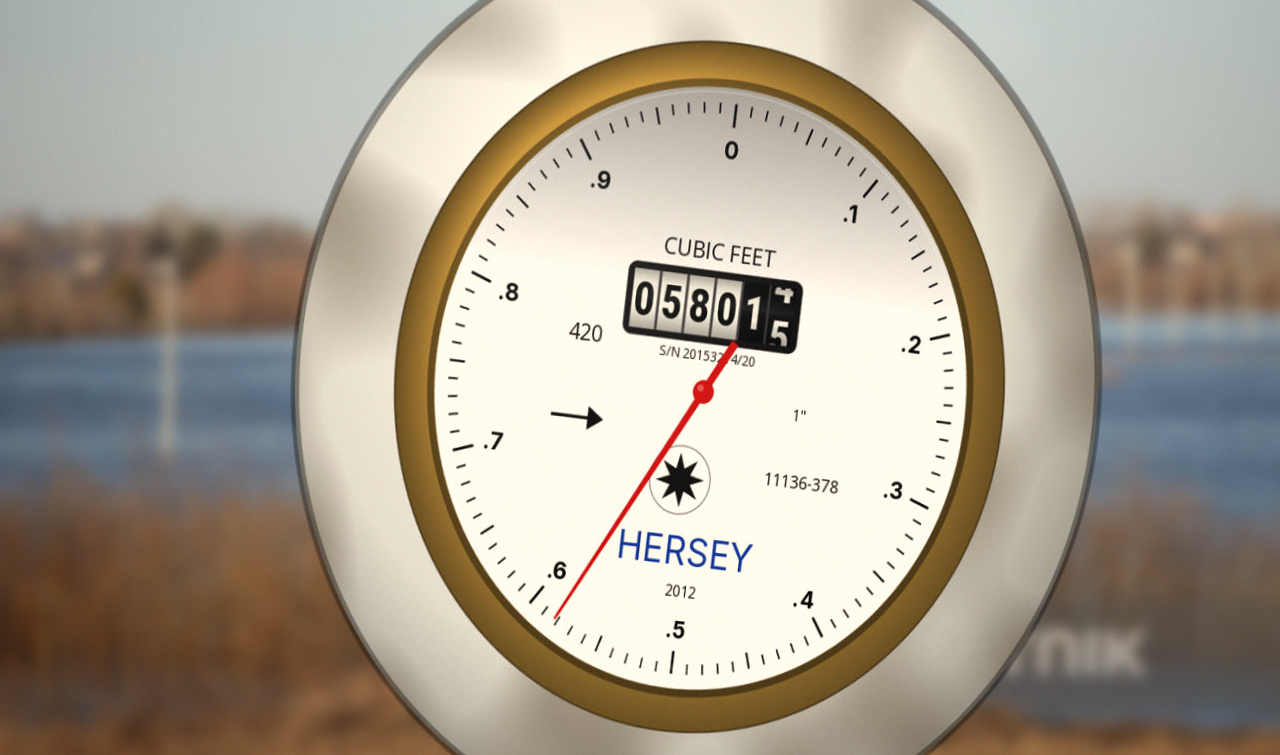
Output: 58014.58 ft³
